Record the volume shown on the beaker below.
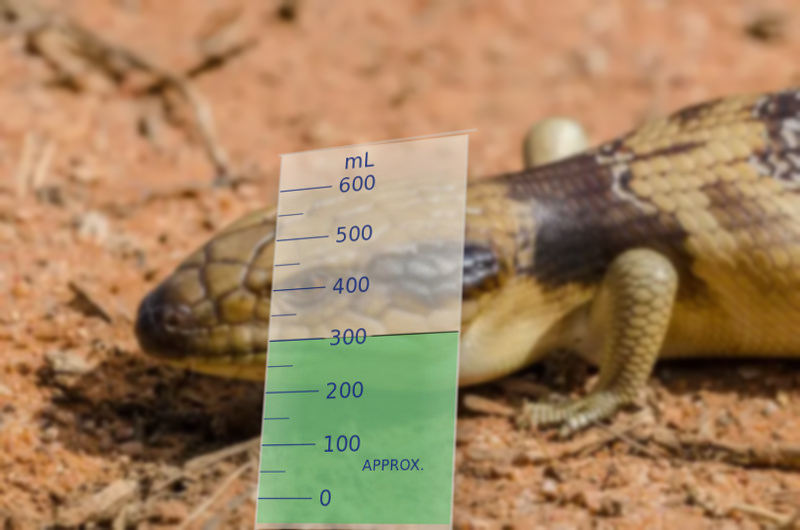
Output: 300 mL
